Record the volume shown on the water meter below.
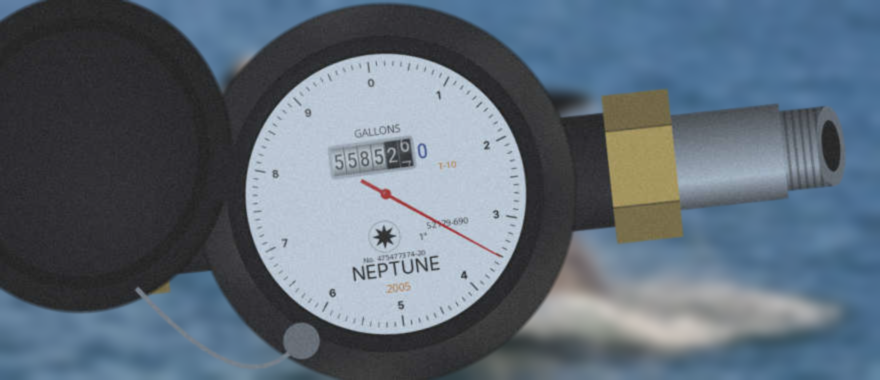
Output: 5585263.5 gal
